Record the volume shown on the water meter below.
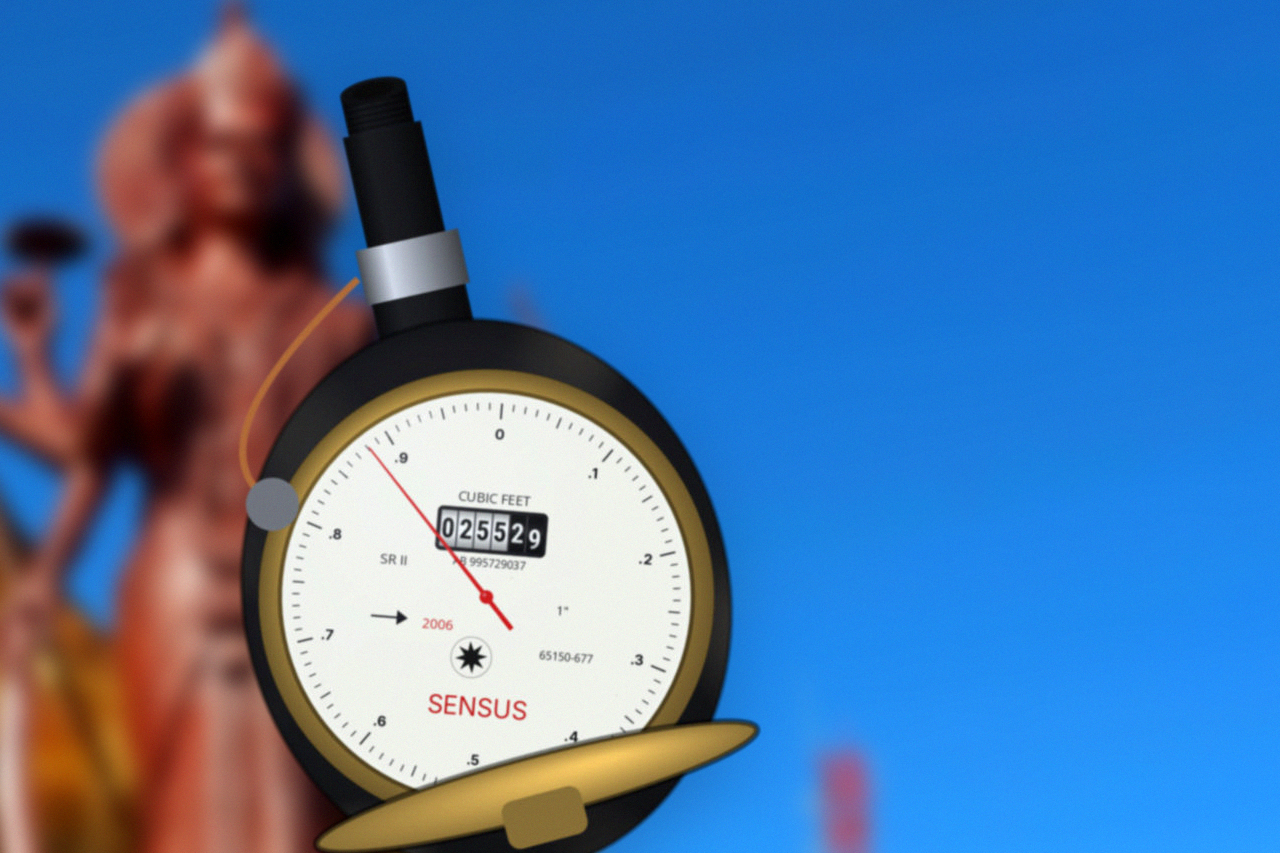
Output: 25528.88 ft³
